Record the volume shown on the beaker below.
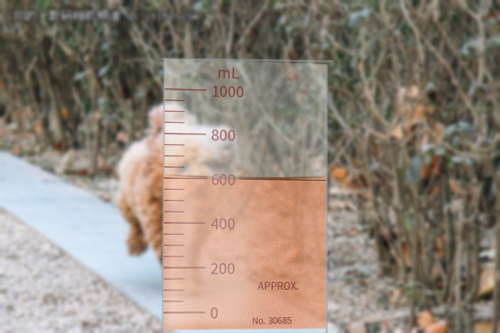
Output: 600 mL
